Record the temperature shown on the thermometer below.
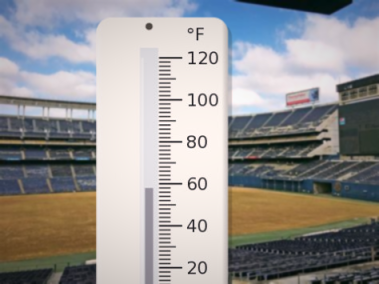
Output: 58 °F
